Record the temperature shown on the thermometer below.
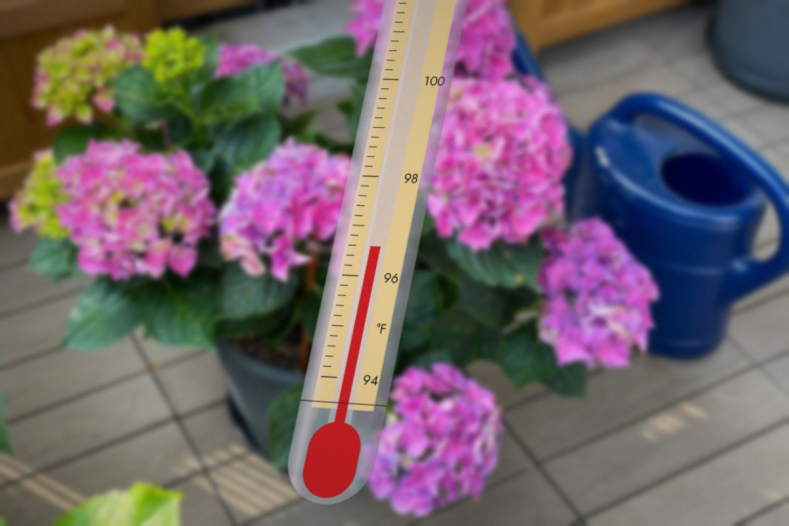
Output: 96.6 °F
